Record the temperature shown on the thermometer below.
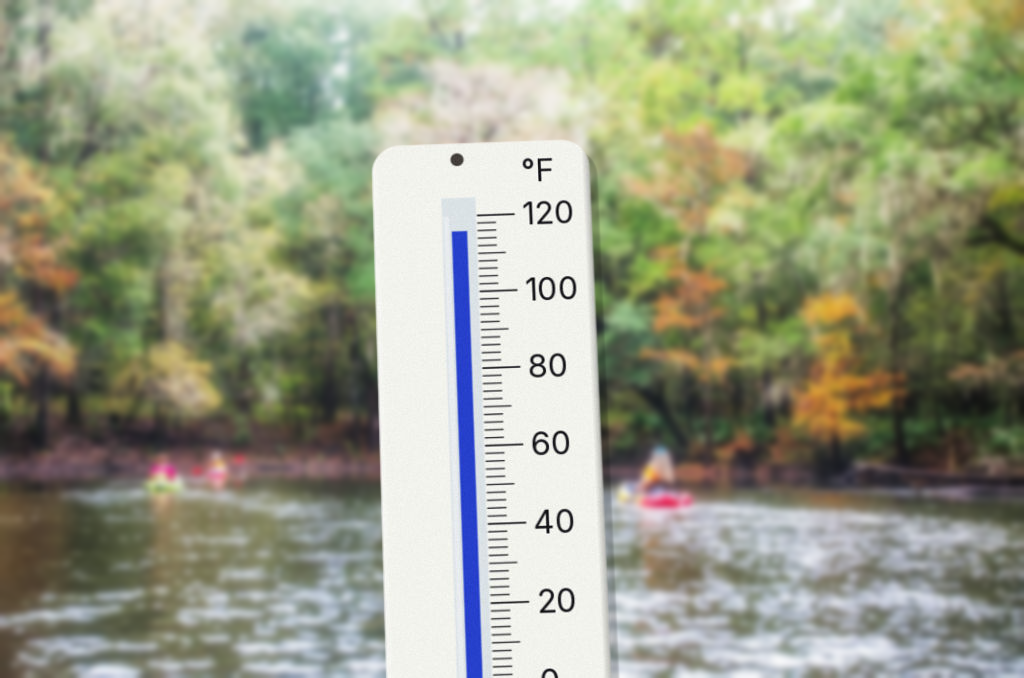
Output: 116 °F
